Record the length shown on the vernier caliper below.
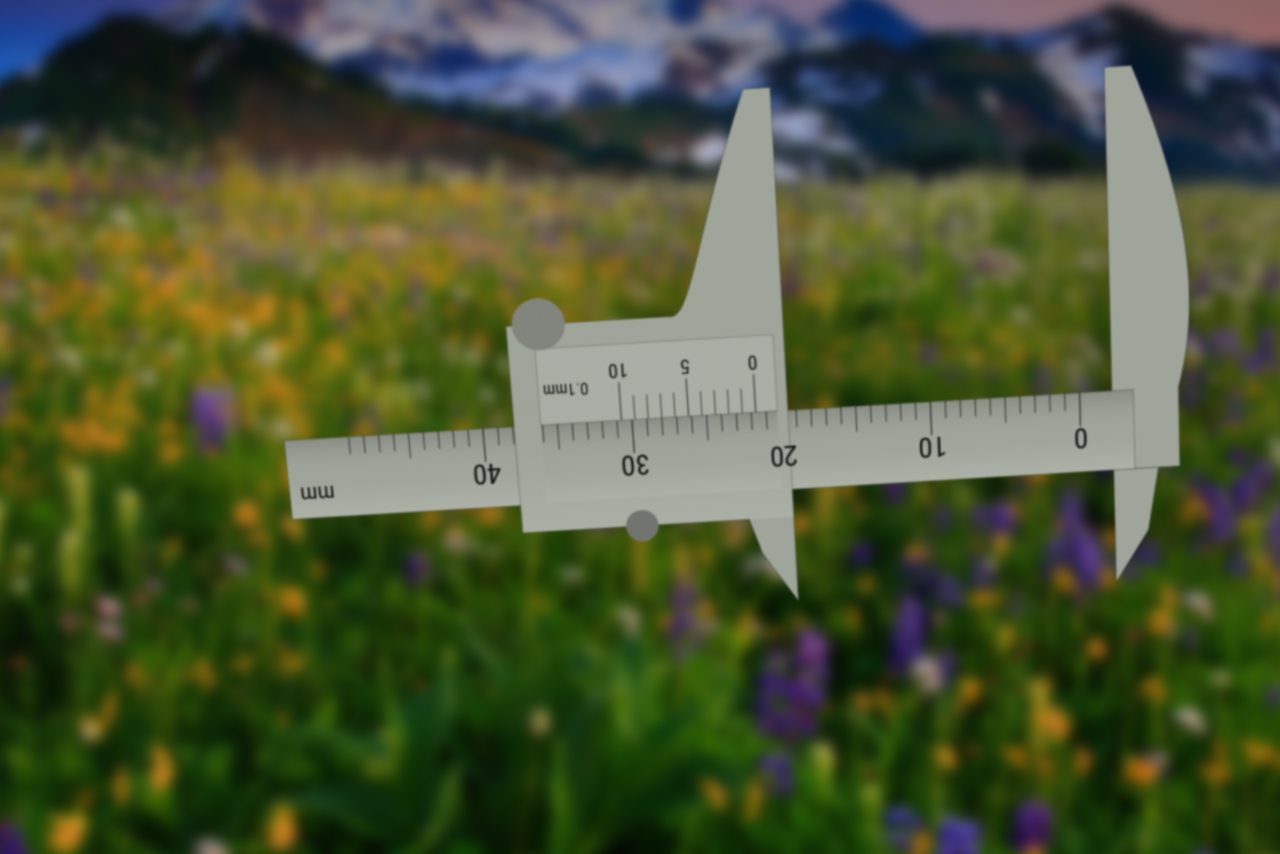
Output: 21.7 mm
